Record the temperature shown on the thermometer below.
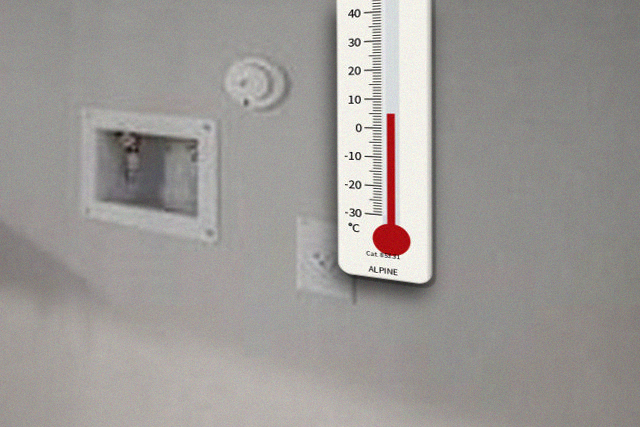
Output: 5 °C
